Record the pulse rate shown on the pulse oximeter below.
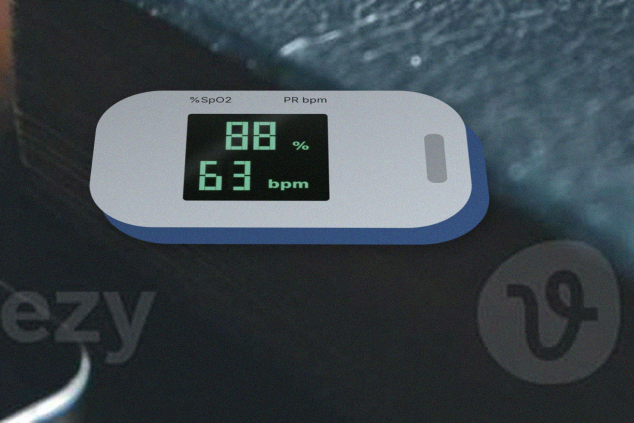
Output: 63 bpm
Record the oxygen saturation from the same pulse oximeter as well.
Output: 88 %
